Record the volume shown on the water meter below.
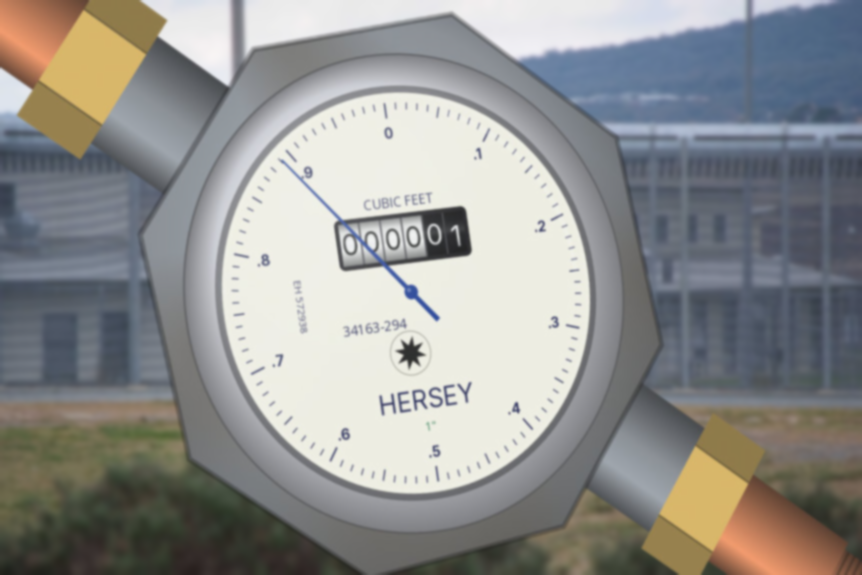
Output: 0.89 ft³
